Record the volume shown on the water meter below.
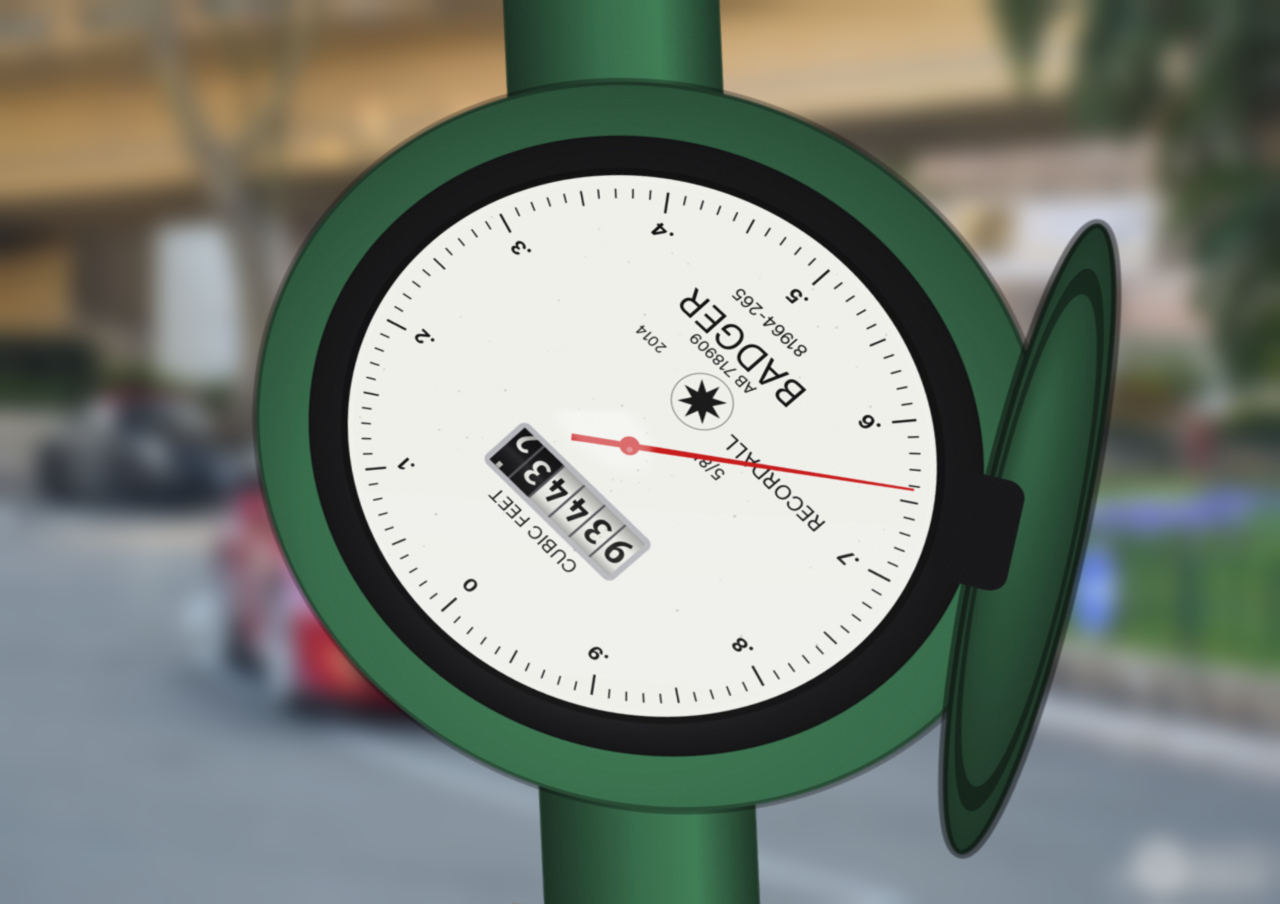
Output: 934431.64 ft³
